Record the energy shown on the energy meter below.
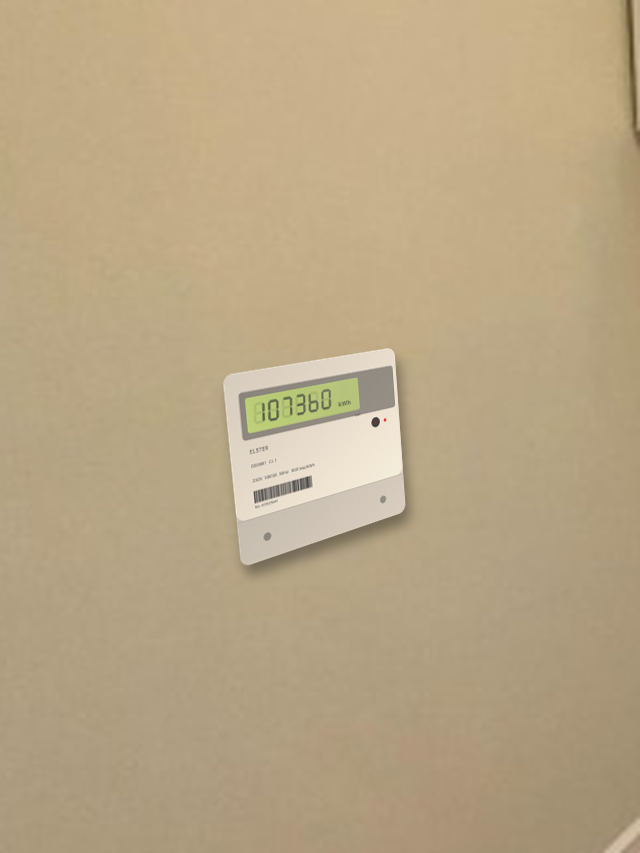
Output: 107360 kWh
